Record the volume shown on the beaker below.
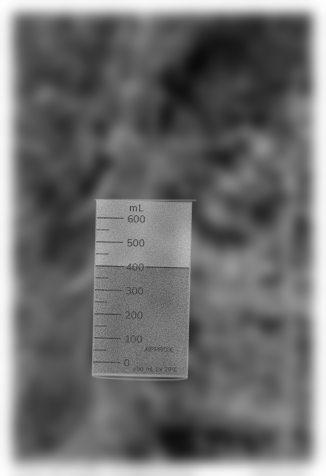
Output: 400 mL
